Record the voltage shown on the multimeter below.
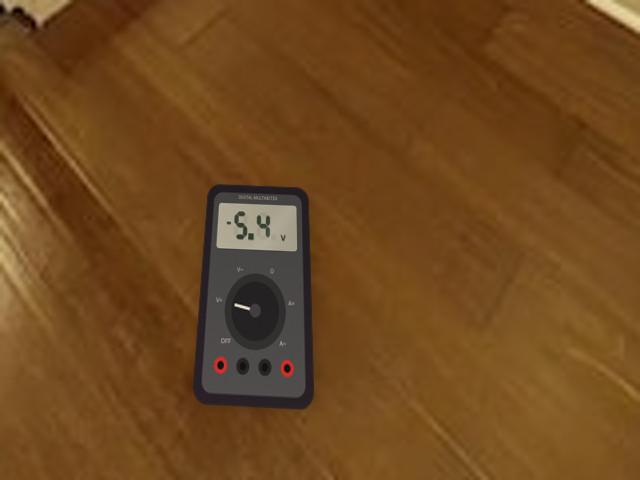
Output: -5.4 V
